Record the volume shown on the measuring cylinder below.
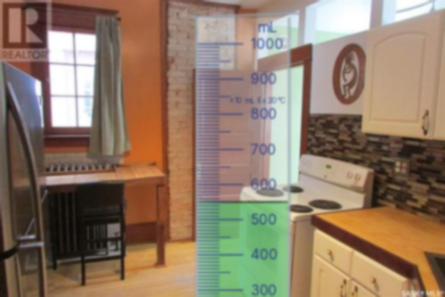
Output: 550 mL
